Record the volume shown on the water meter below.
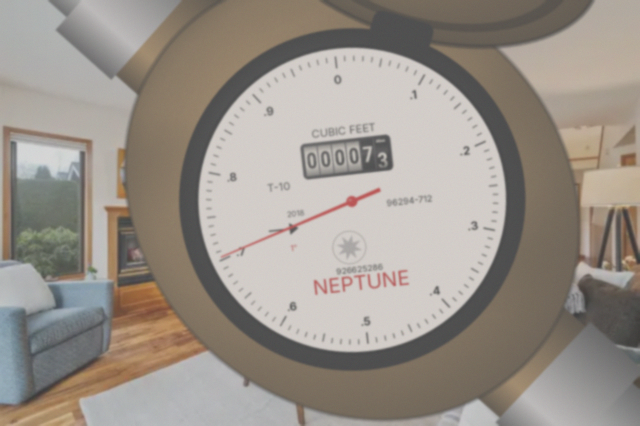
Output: 72.70 ft³
